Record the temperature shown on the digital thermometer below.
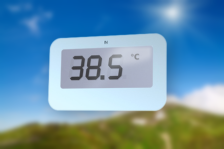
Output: 38.5 °C
